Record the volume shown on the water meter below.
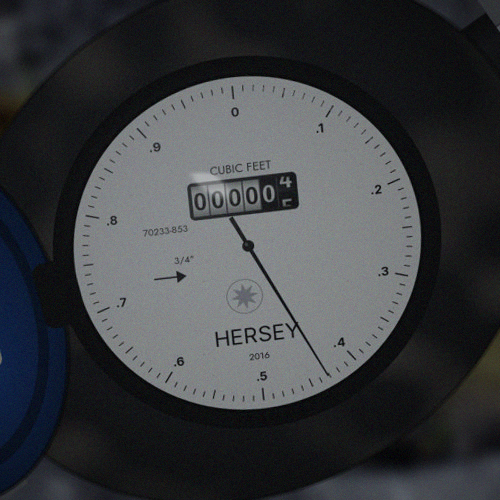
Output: 4.43 ft³
